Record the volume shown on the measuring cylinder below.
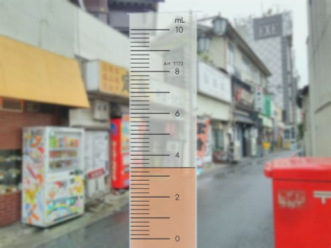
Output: 3.4 mL
